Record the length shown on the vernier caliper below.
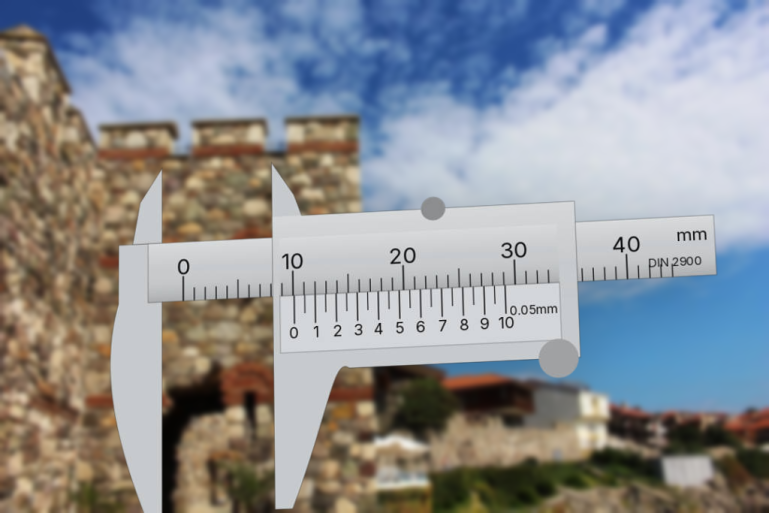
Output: 10.1 mm
